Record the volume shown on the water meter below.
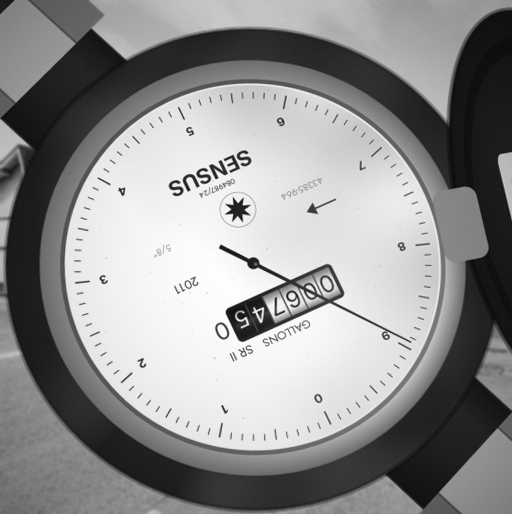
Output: 67448.9 gal
